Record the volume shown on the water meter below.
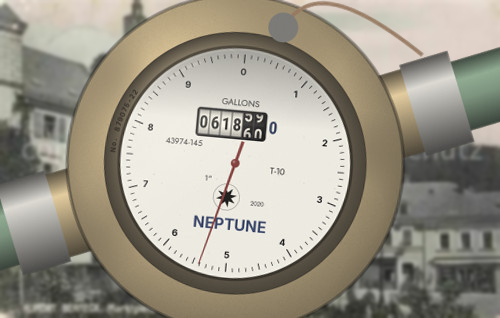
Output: 618595.4 gal
